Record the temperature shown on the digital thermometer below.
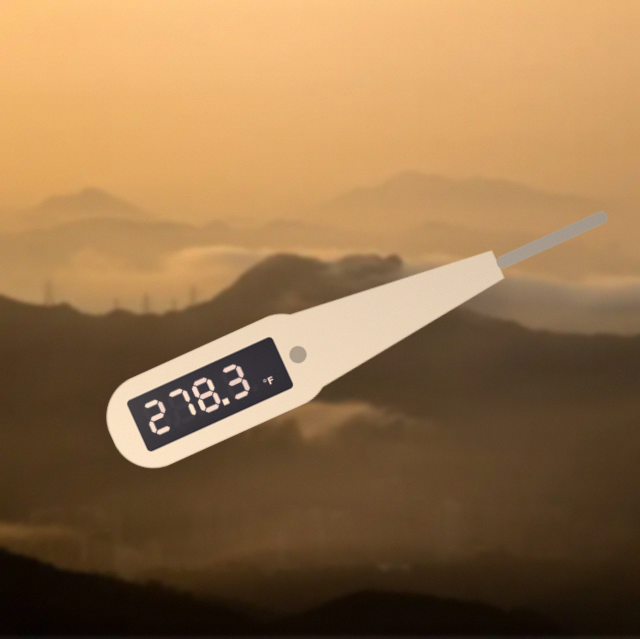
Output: 278.3 °F
